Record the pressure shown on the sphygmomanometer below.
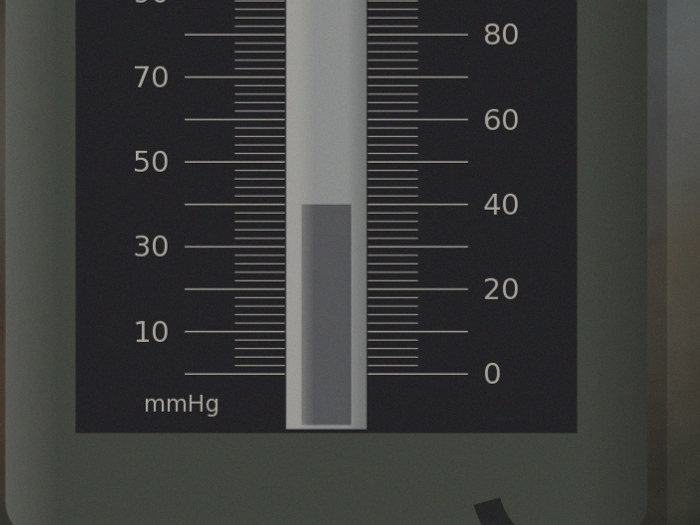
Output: 40 mmHg
